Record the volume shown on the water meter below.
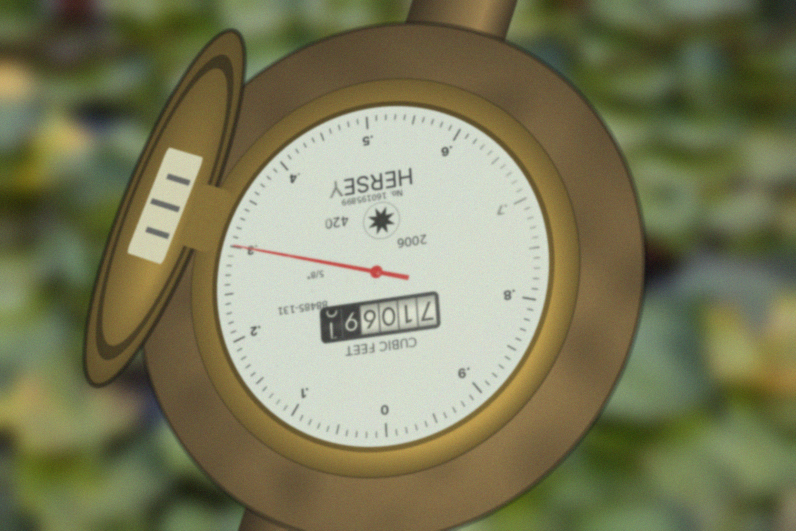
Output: 710691.30 ft³
